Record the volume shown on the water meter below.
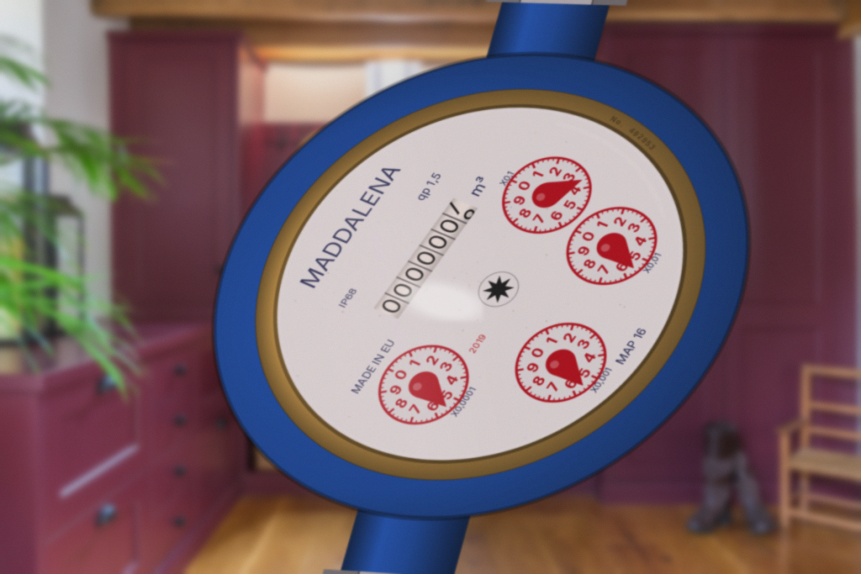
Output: 7.3555 m³
